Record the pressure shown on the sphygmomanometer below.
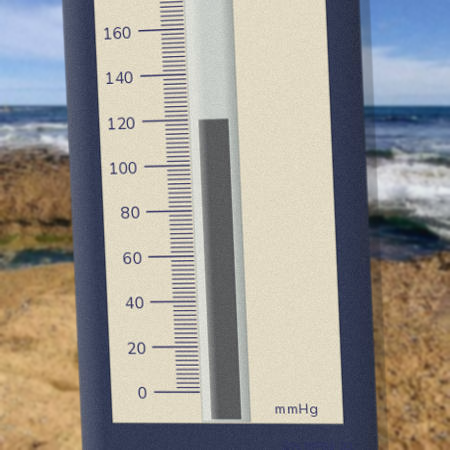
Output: 120 mmHg
